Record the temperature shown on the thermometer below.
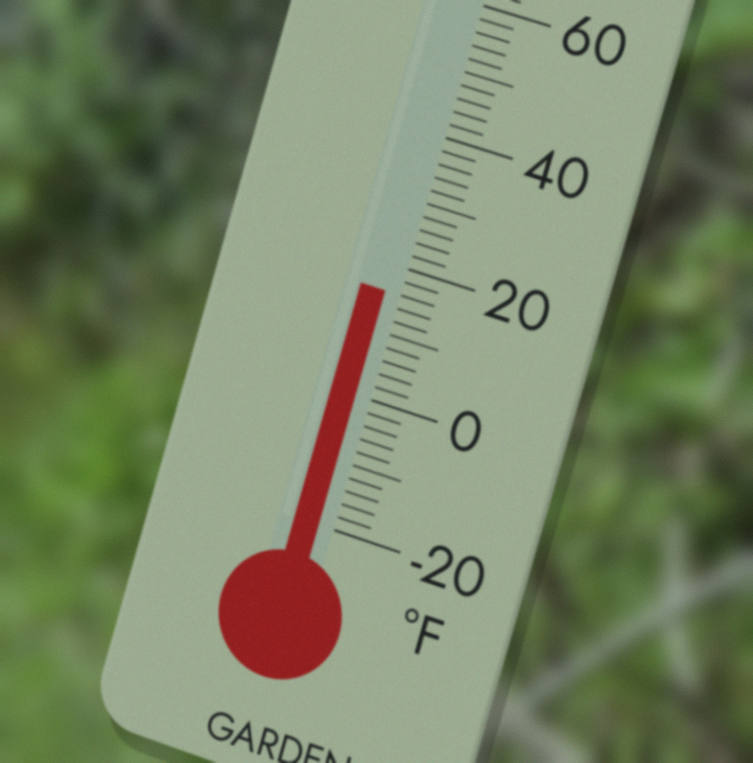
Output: 16 °F
